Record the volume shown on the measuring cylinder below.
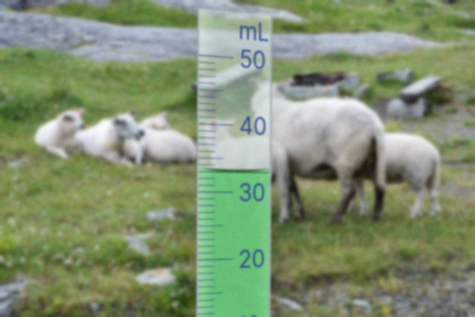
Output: 33 mL
